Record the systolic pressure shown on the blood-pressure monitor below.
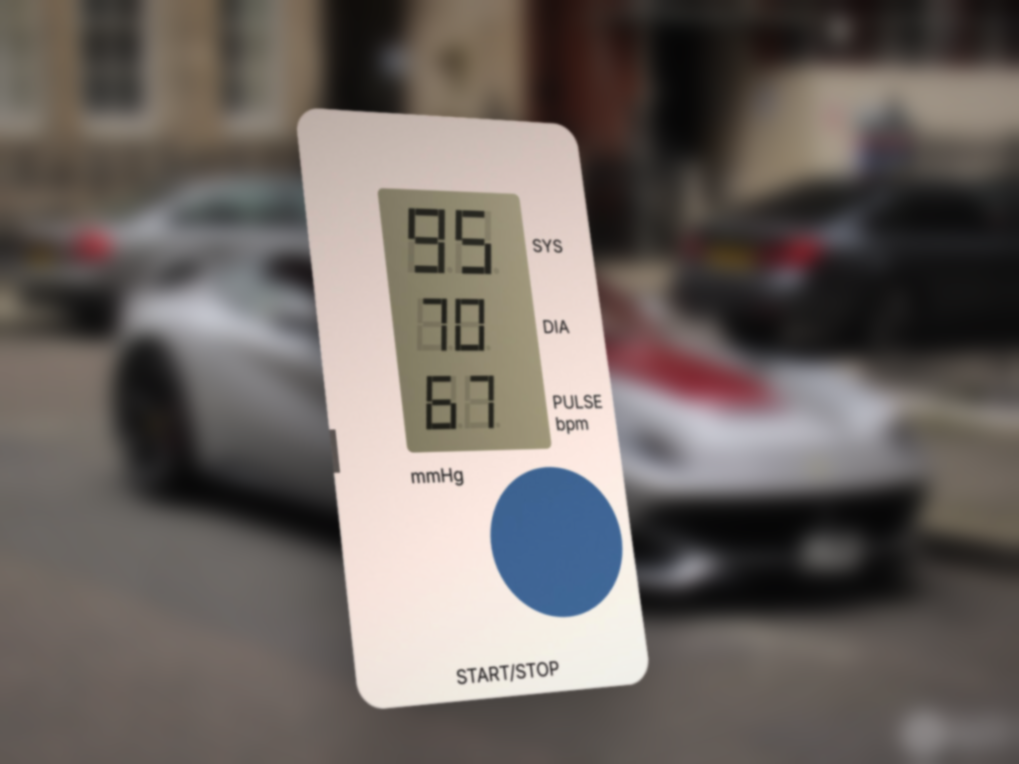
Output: 95 mmHg
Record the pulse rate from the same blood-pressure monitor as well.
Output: 67 bpm
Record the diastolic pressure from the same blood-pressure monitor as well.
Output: 70 mmHg
